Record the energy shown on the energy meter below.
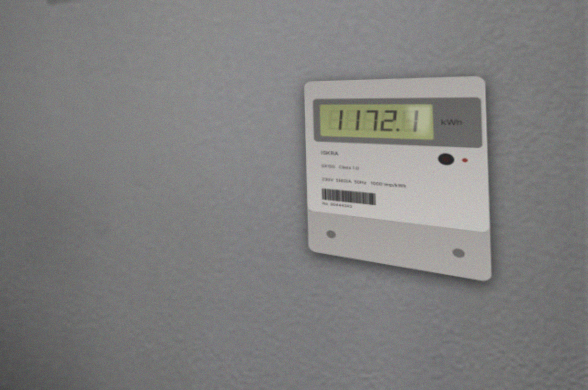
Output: 1172.1 kWh
